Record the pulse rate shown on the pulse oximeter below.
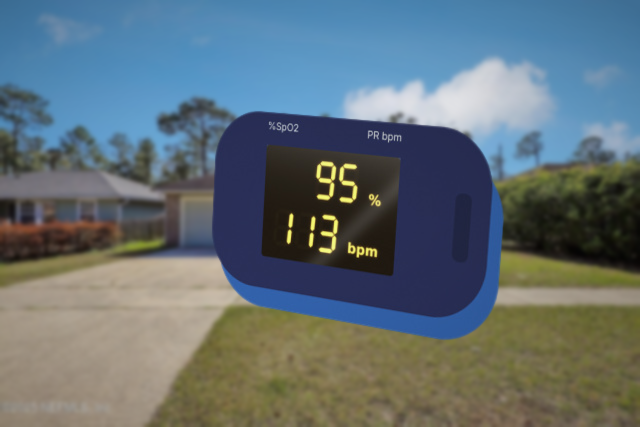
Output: 113 bpm
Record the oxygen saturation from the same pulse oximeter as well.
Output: 95 %
